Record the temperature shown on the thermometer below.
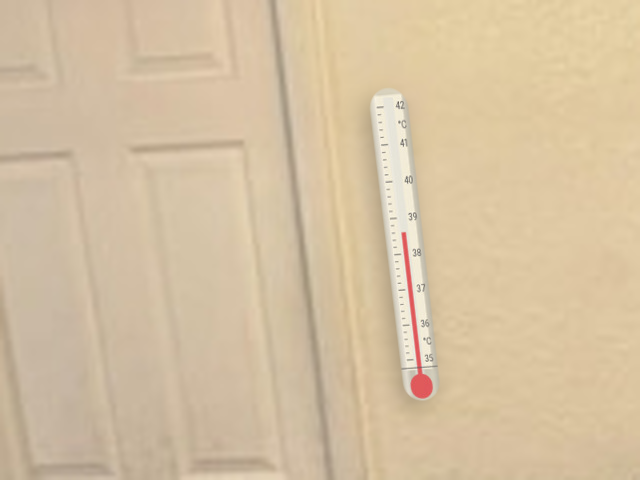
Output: 38.6 °C
